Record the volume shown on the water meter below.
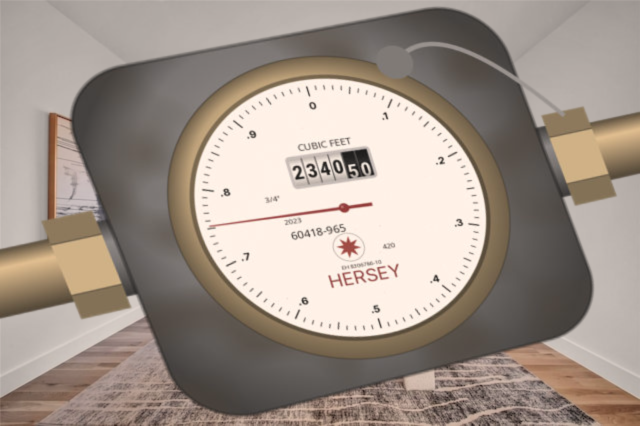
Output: 234049.75 ft³
